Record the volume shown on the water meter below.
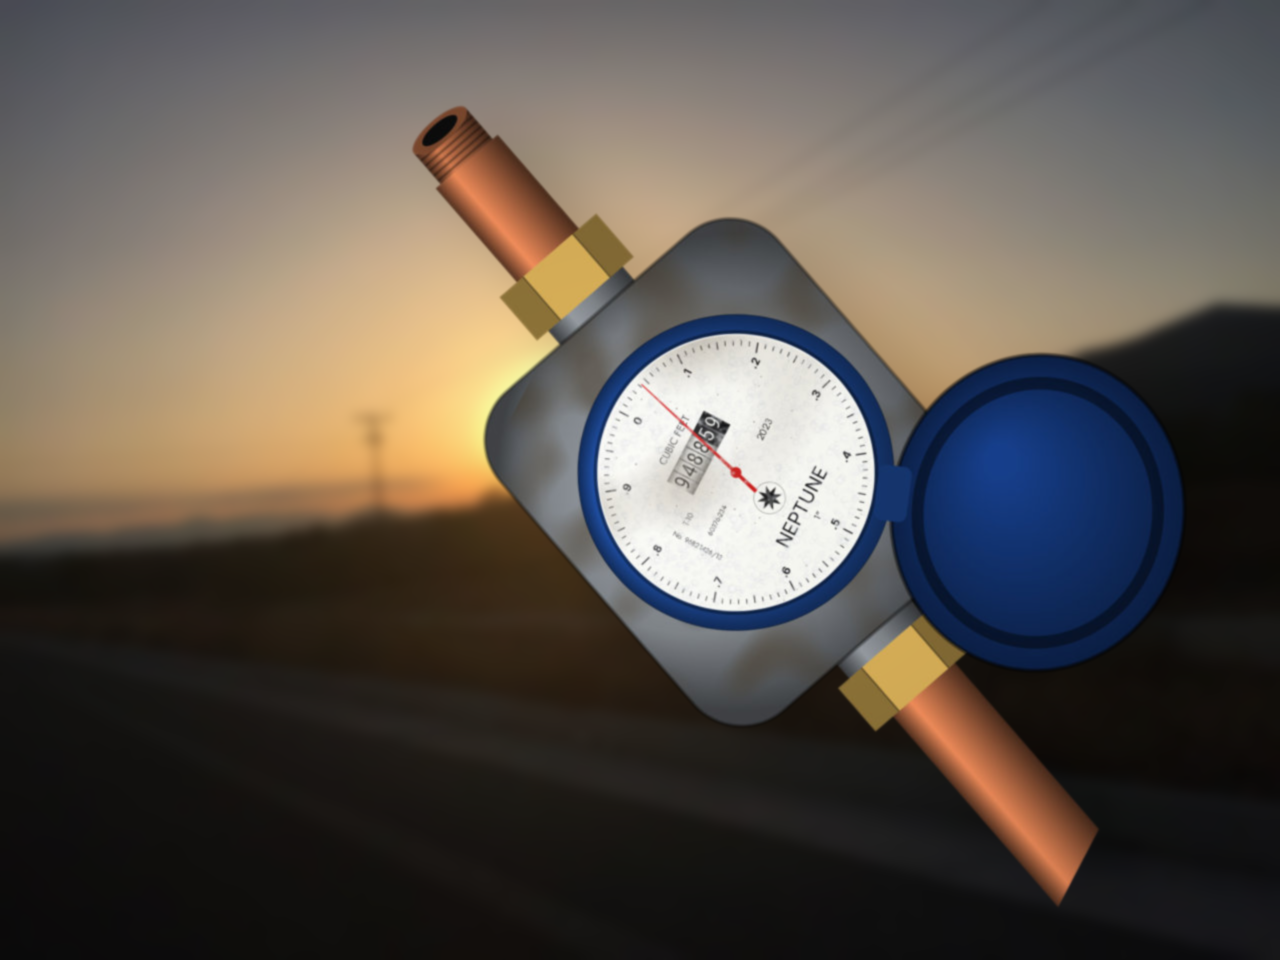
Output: 948859.04 ft³
